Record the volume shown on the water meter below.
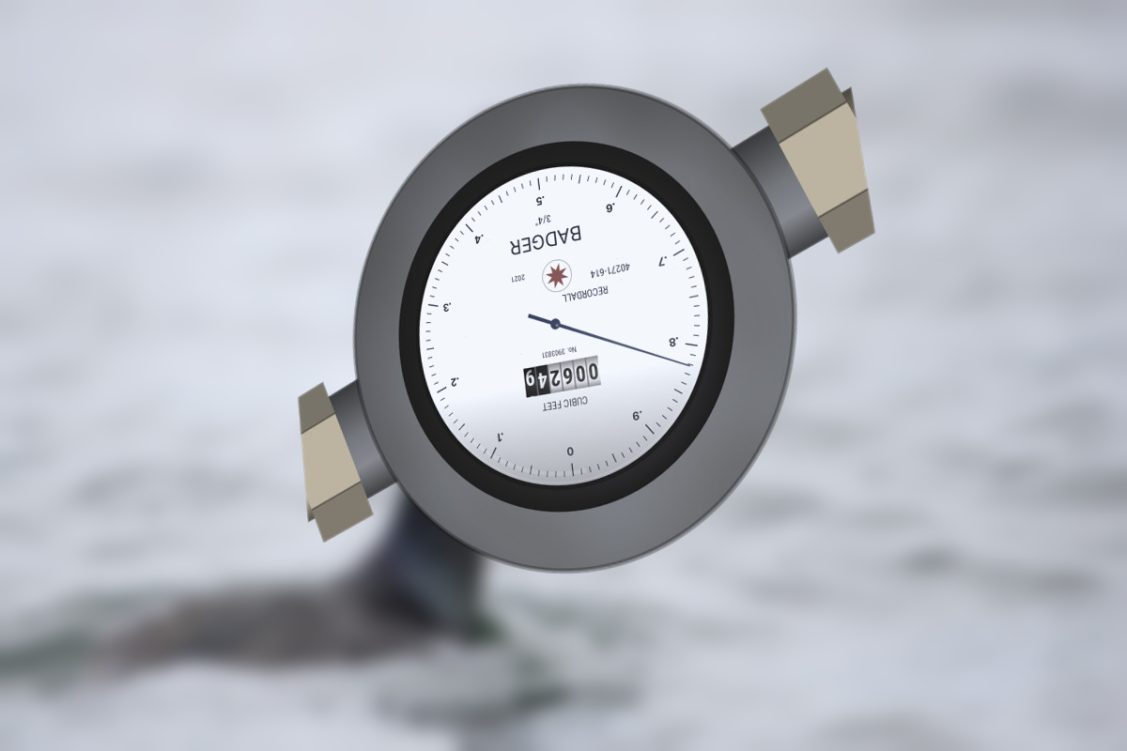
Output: 6248.82 ft³
